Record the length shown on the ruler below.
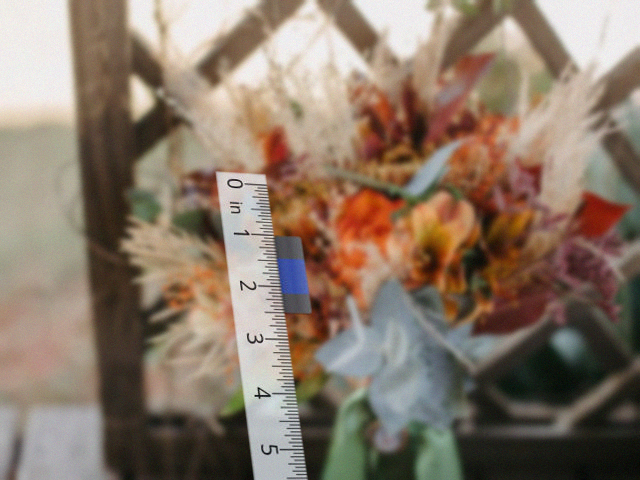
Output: 1.5 in
